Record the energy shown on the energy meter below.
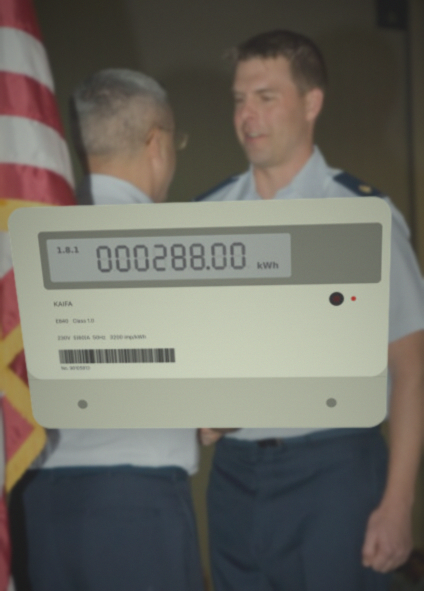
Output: 288.00 kWh
